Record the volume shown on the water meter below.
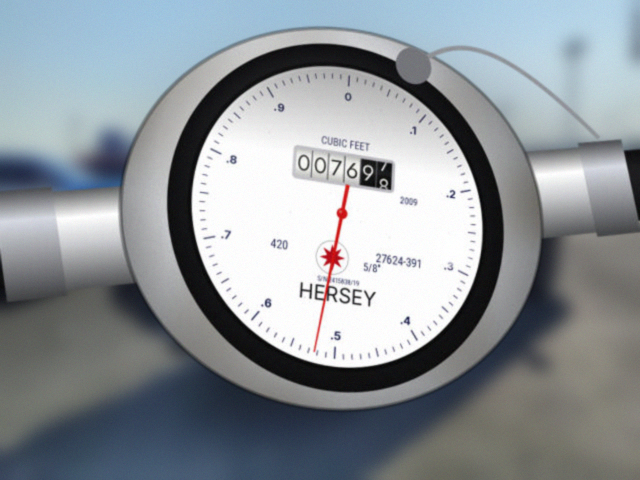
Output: 7697.52 ft³
